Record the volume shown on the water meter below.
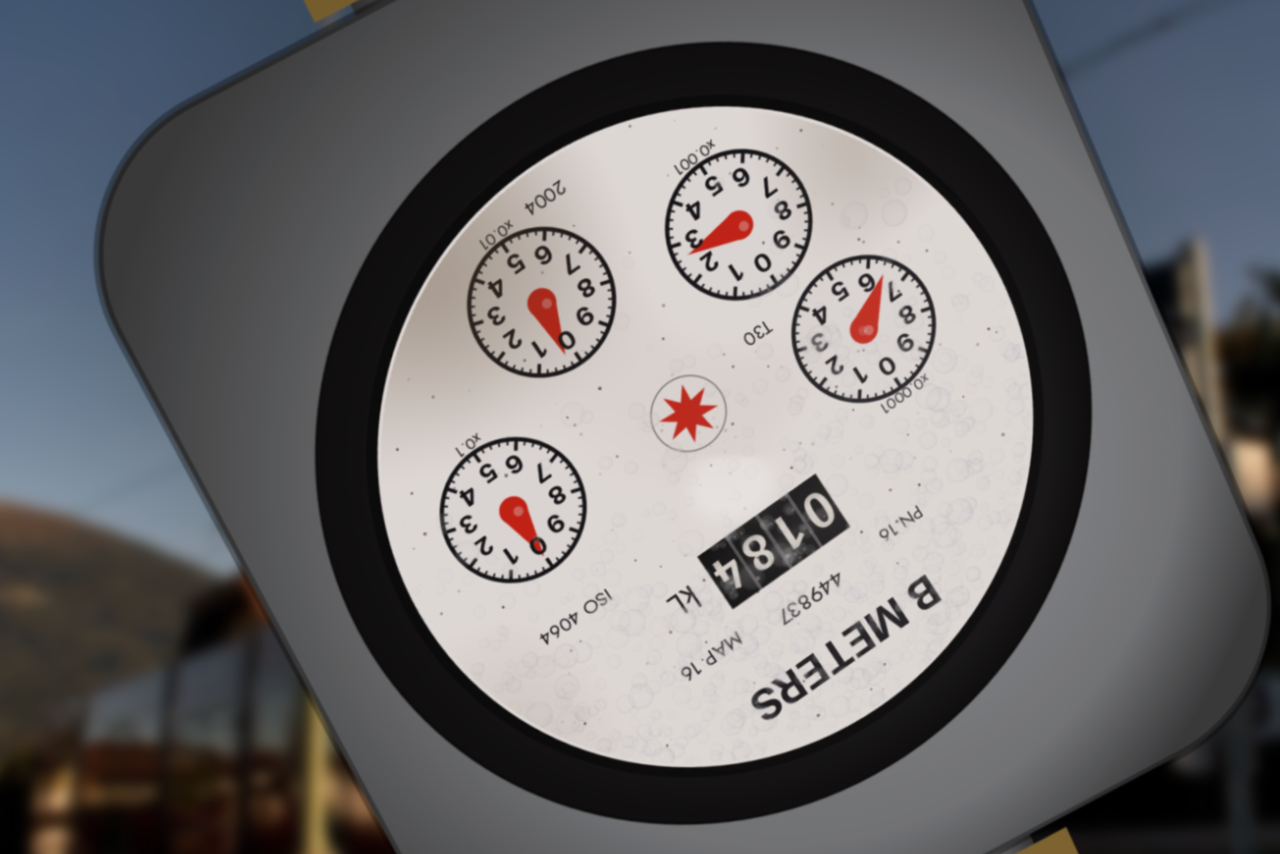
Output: 184.0026 kL
